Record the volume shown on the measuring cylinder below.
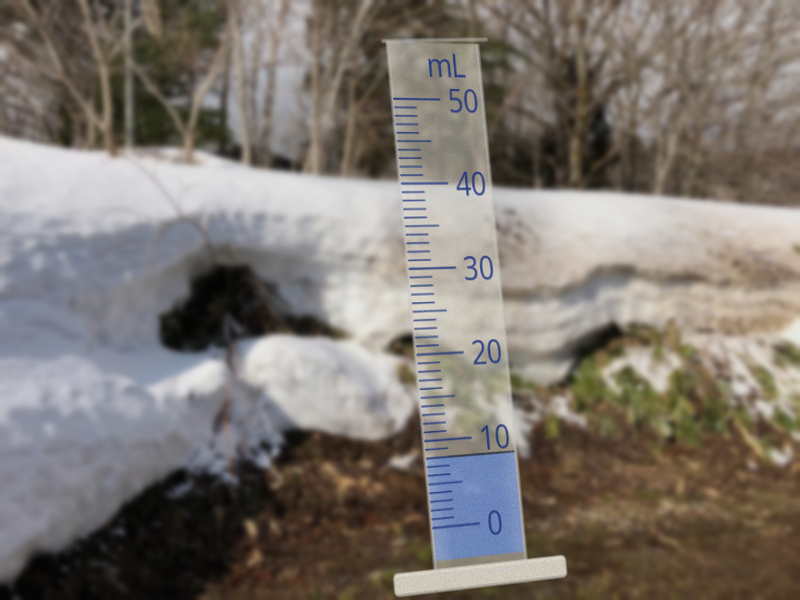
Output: 8 mL
